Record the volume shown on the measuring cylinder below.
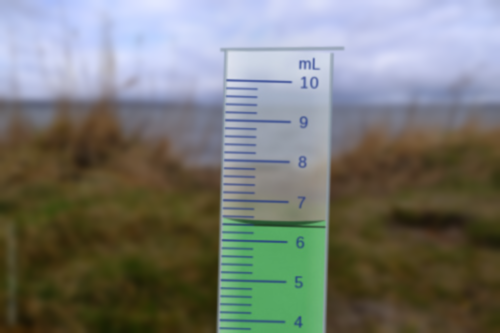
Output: 6.4 mL
